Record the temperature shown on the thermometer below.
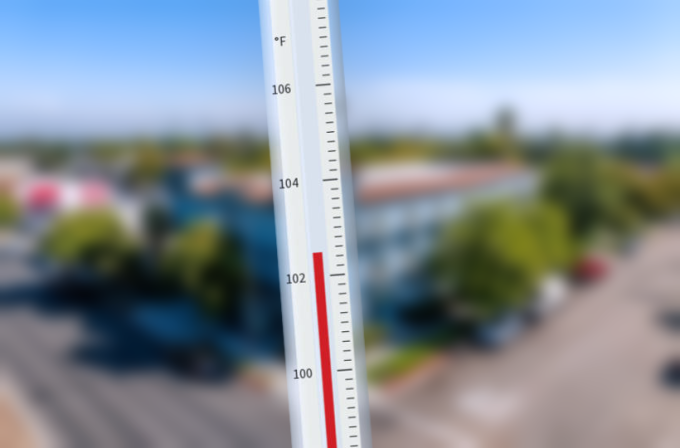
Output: 102.5 °F
